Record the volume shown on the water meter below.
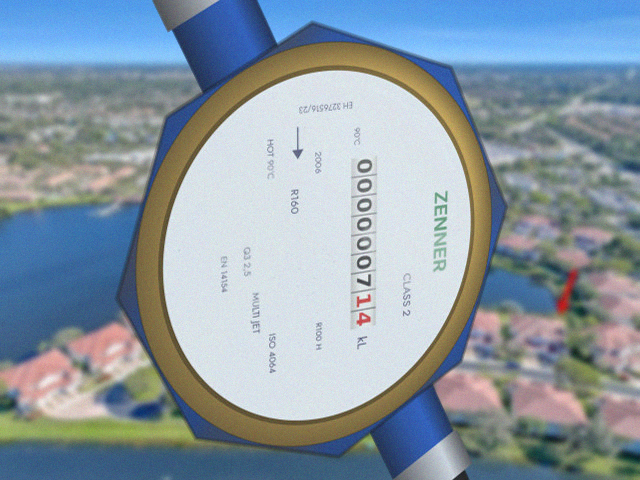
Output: 7.14 kL
